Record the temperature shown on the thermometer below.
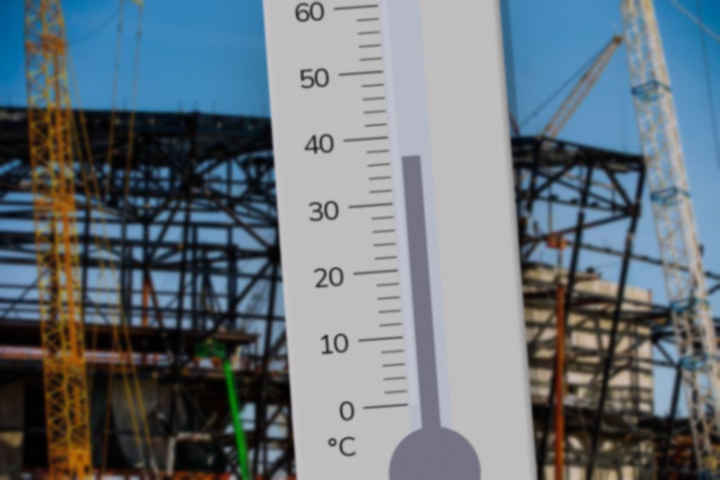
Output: 37 °C
